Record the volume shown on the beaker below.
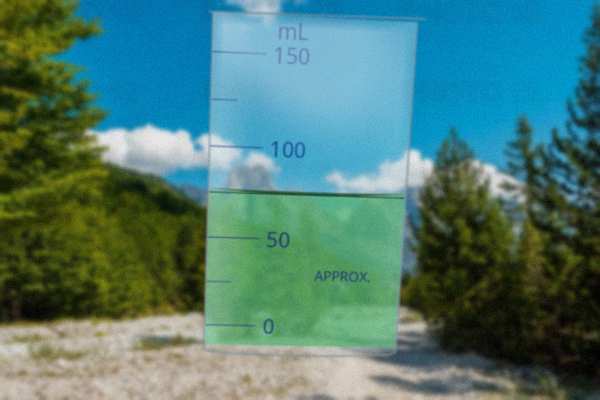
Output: 75 mL
